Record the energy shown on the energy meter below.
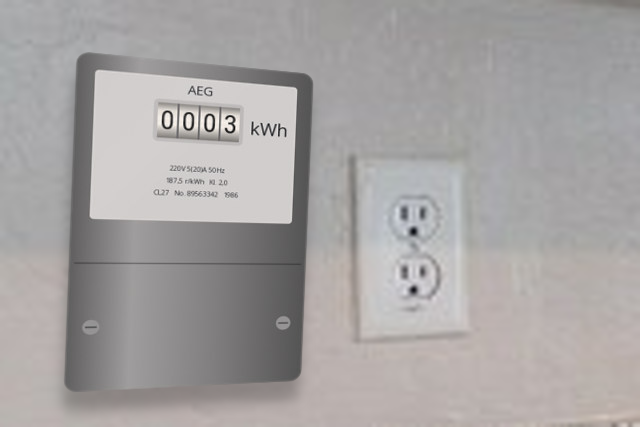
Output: 3 kWh
